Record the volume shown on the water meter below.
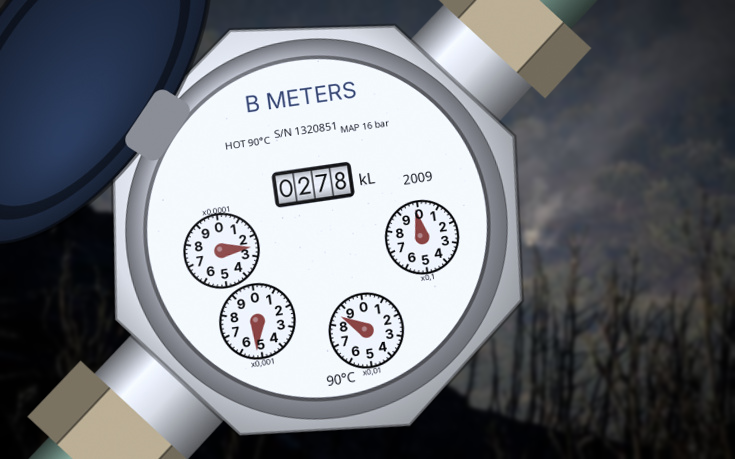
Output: 277.9852 kL
